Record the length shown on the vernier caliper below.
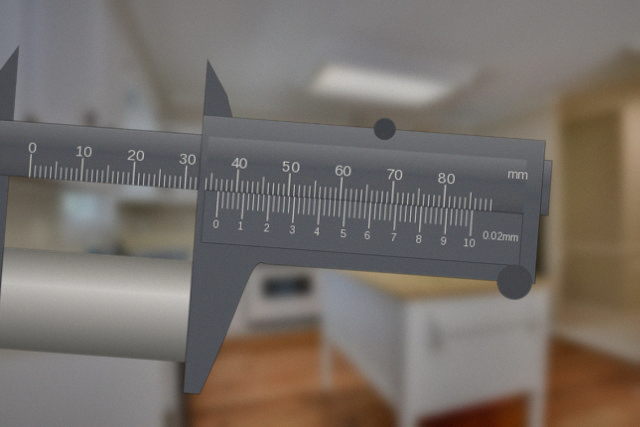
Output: 36.5 mm
